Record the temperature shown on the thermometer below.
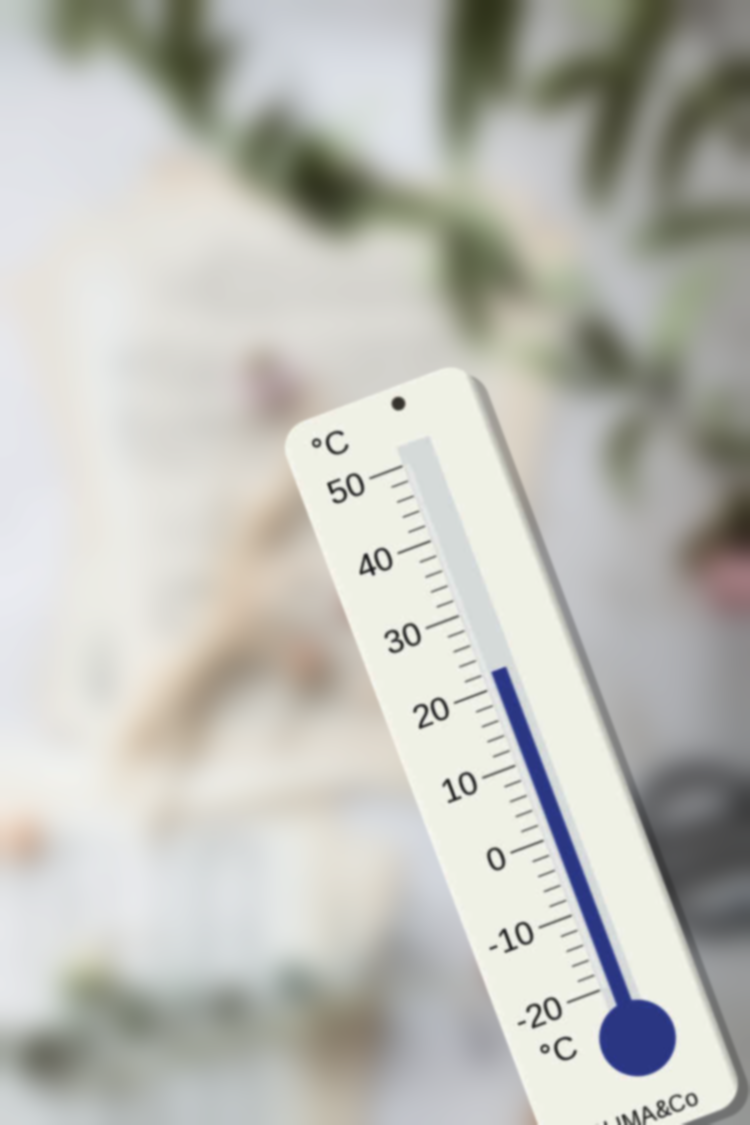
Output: 22 °C
